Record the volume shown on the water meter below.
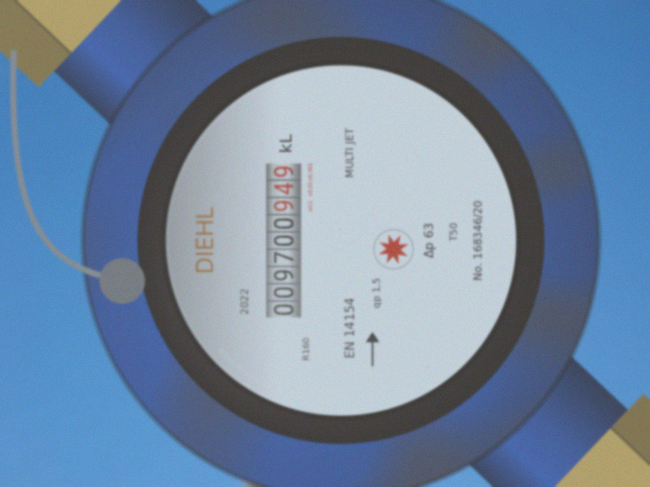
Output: 9700.949 kL
